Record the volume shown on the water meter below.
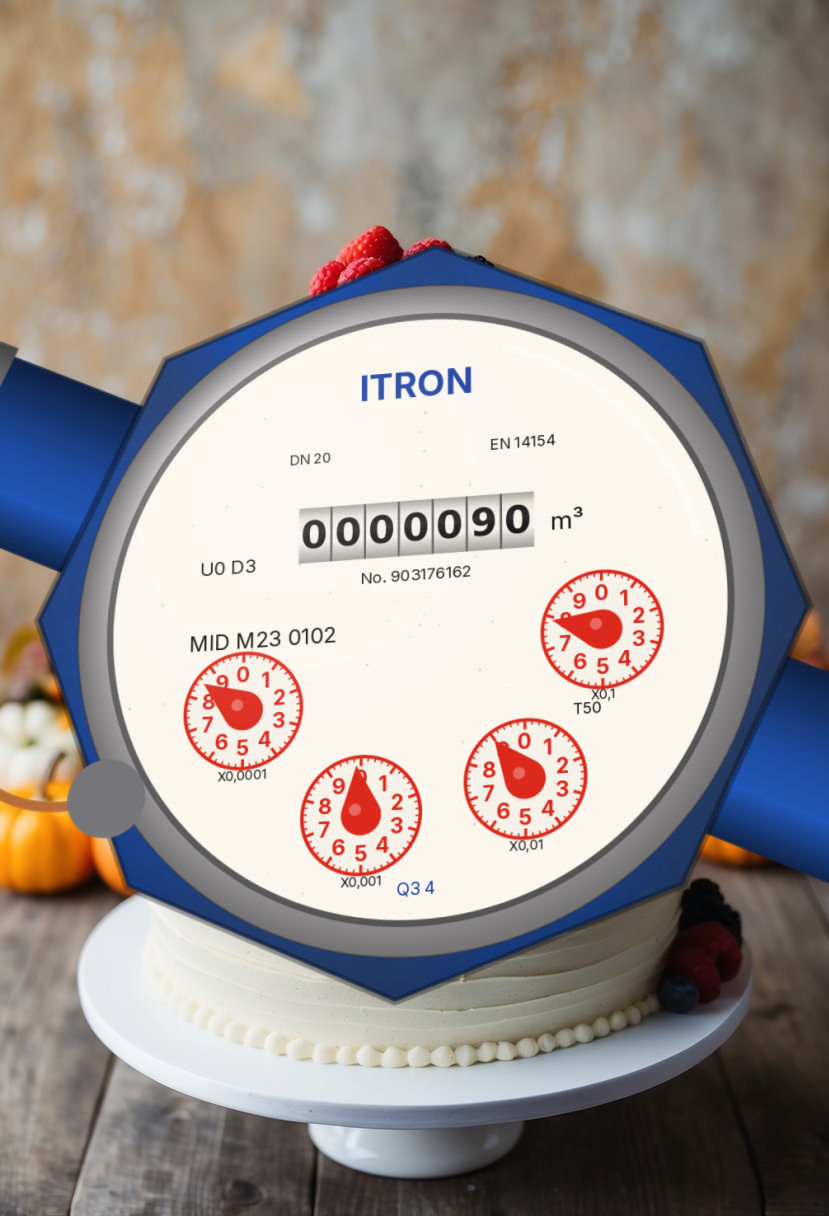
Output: 90.7898 m³
